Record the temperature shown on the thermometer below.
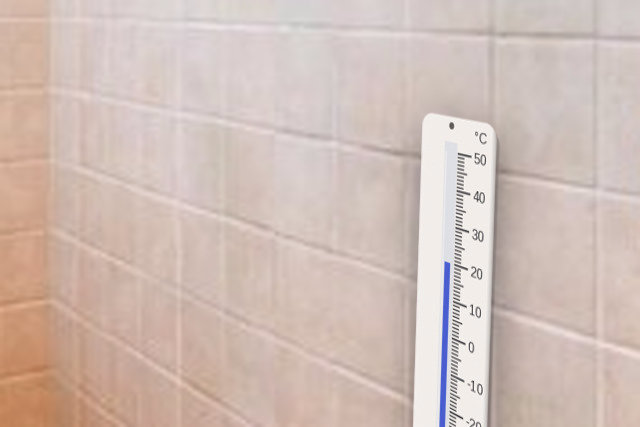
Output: 20 °C
